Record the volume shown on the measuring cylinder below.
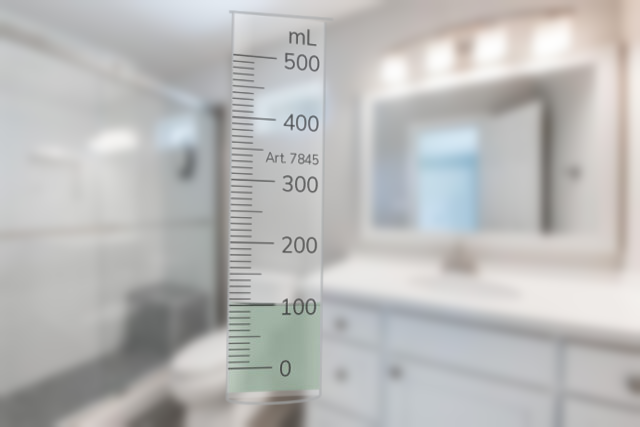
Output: 100 mL
